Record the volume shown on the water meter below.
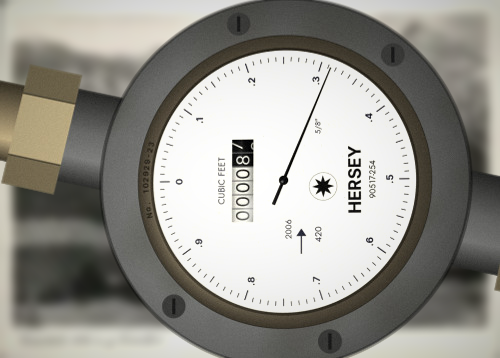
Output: 87.31 ft³
